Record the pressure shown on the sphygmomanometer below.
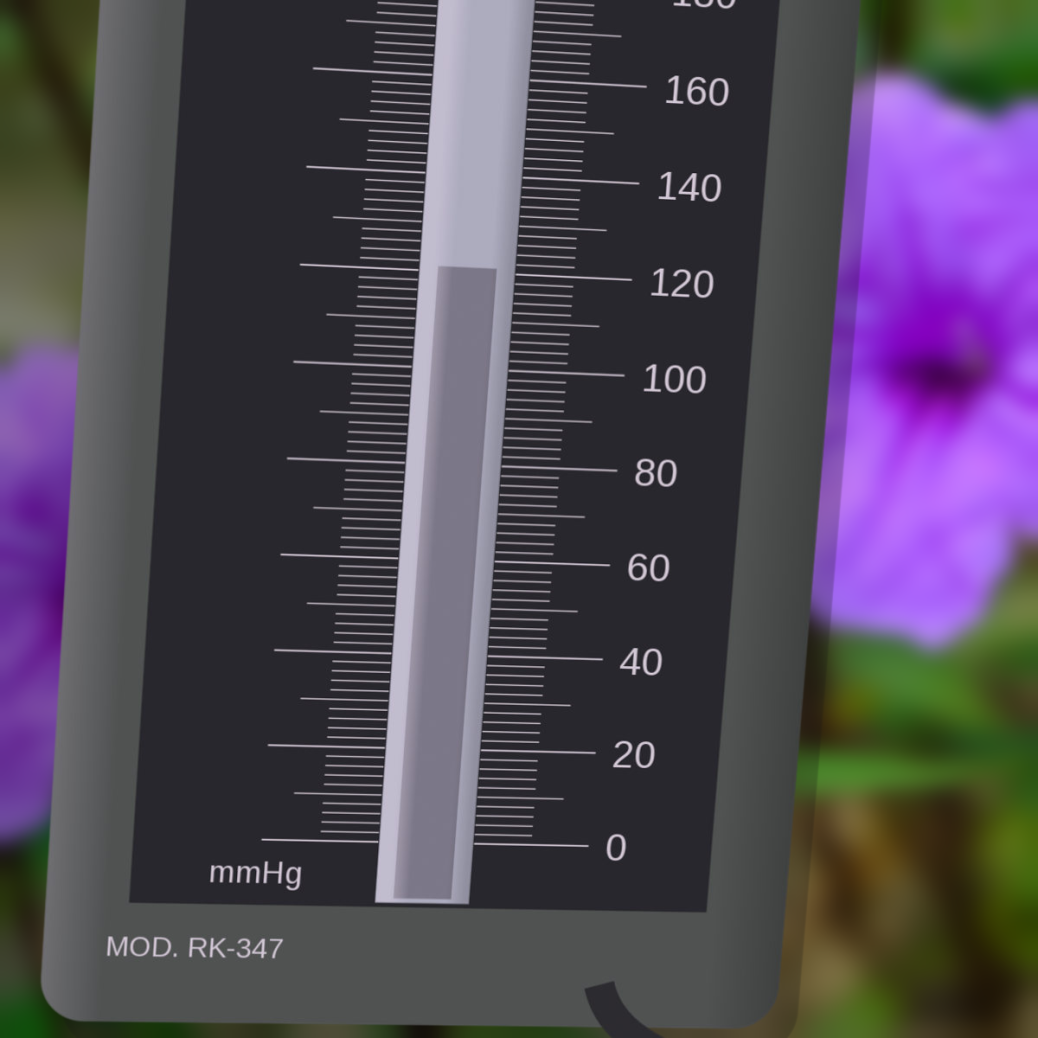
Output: 121 mmHg
